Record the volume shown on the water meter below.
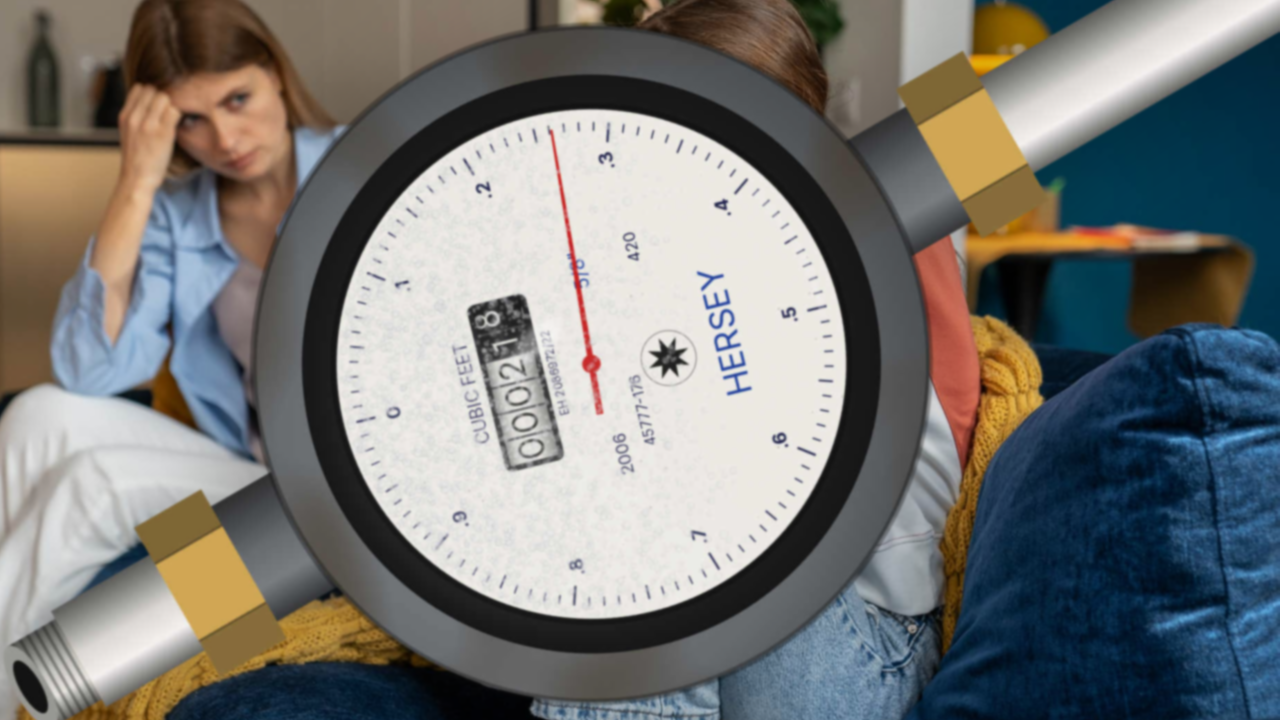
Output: 218.26 ft³
